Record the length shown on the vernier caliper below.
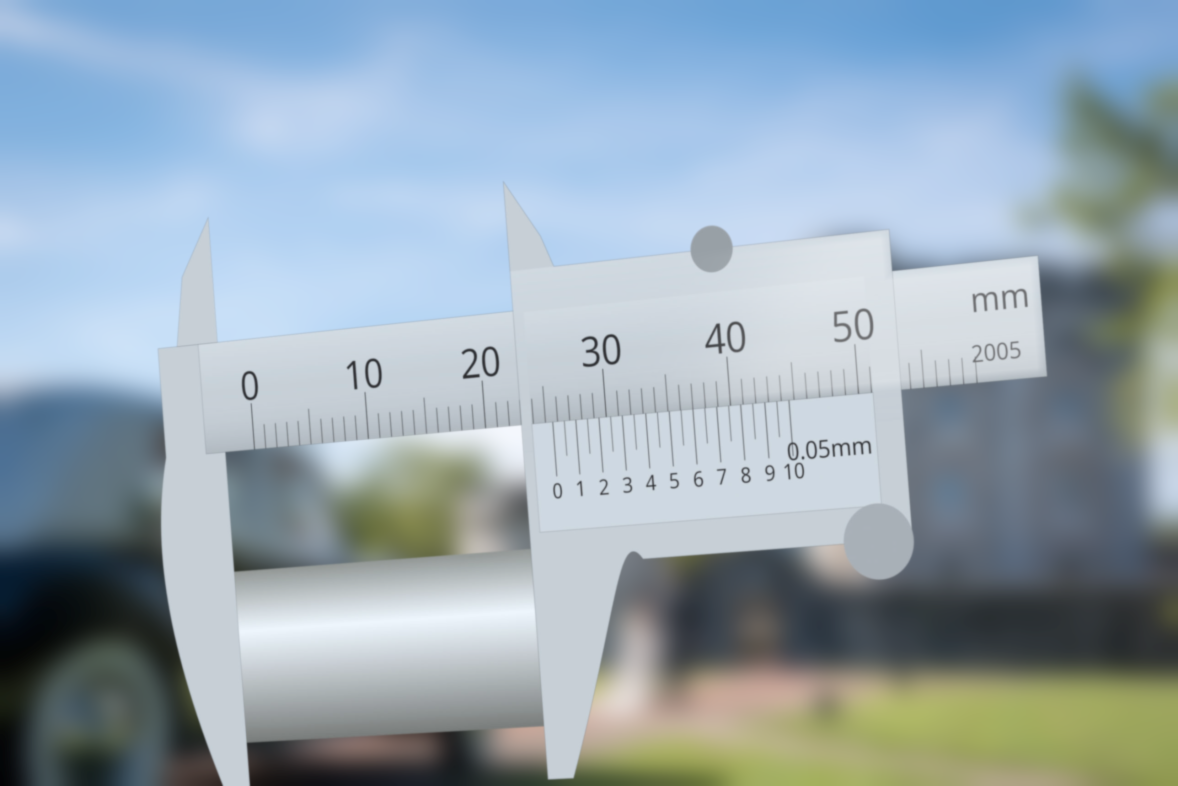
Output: 25.6 mm
